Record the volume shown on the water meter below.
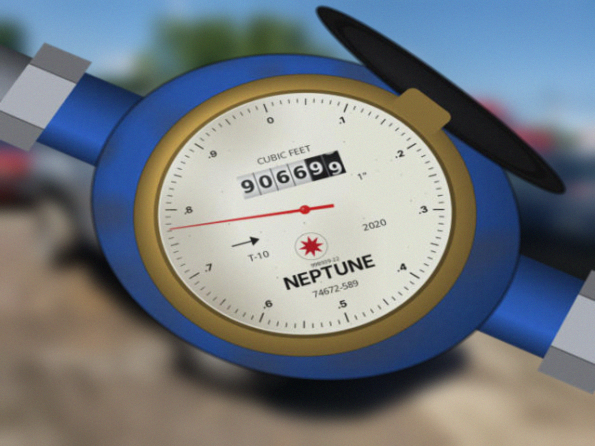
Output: 906698.77 ft³
